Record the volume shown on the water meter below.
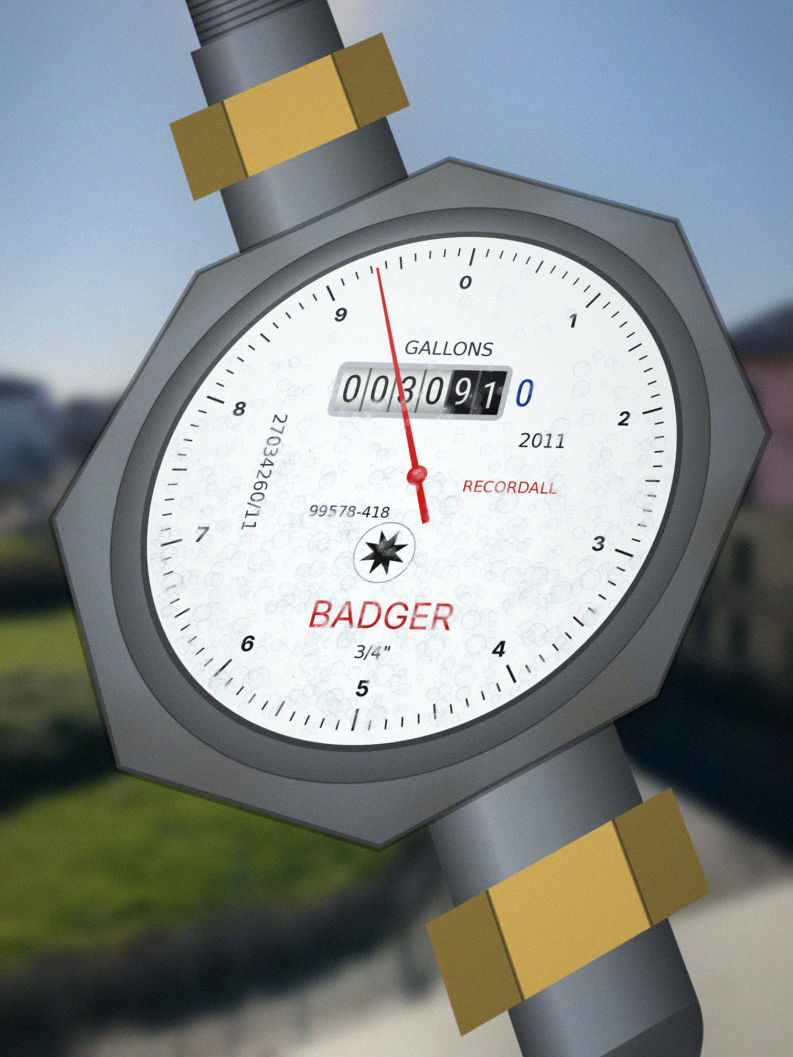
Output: 30909.3 gal
